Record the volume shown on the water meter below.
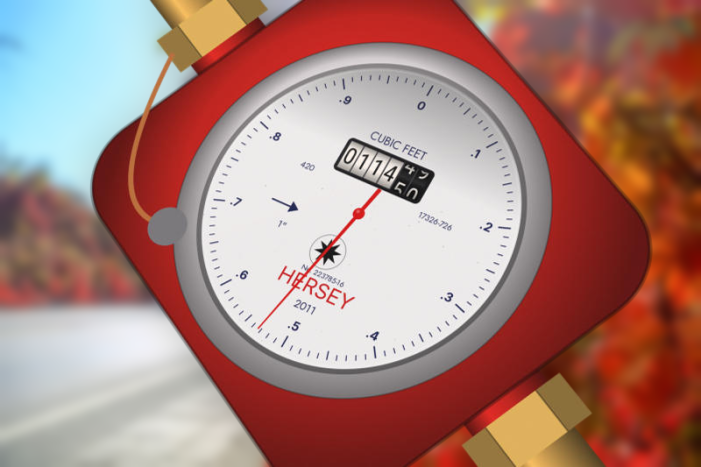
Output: 11449.53 ft³
